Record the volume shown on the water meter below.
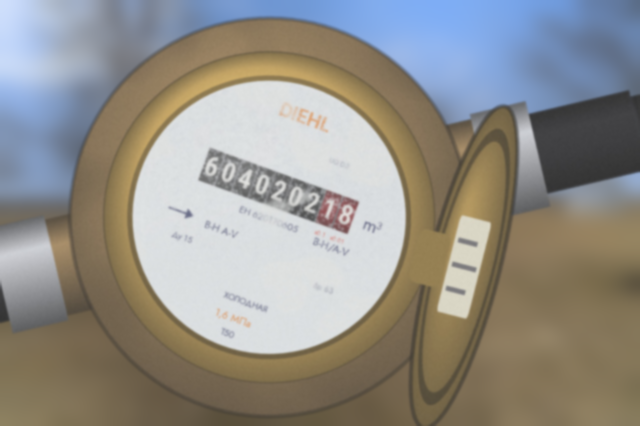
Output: 6040202.18 m³
